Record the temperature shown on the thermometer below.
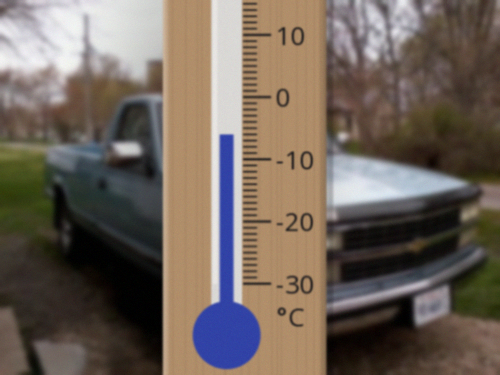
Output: -6 °C
